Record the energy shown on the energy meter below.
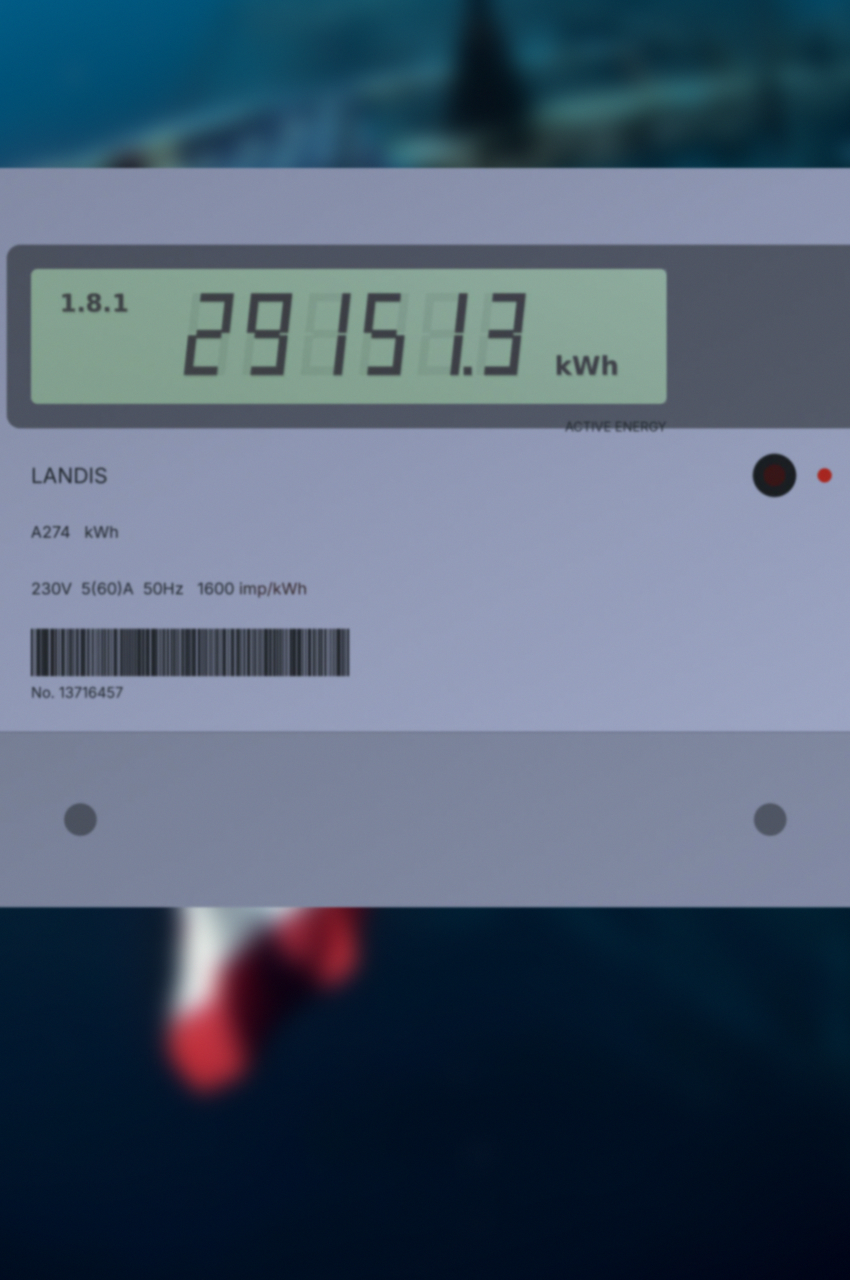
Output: 29151.3 kWh
